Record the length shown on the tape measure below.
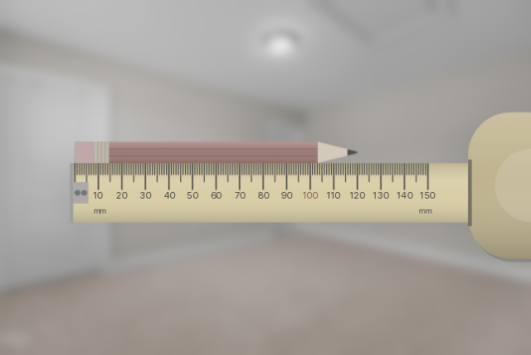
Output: 120 mm
